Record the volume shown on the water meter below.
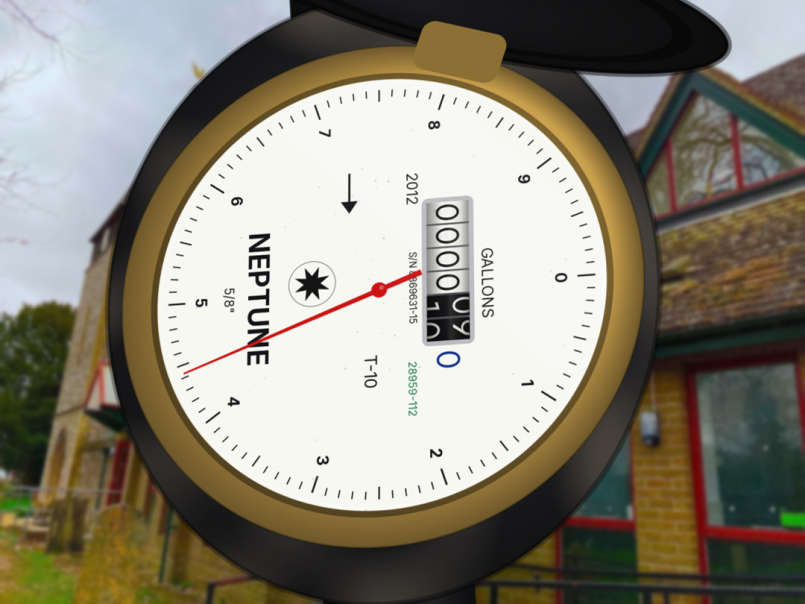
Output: 94.4 gal
